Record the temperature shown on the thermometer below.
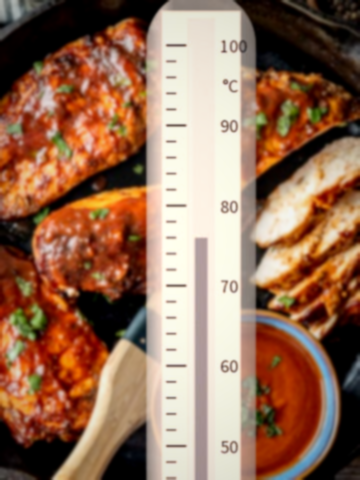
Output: 76 °C
